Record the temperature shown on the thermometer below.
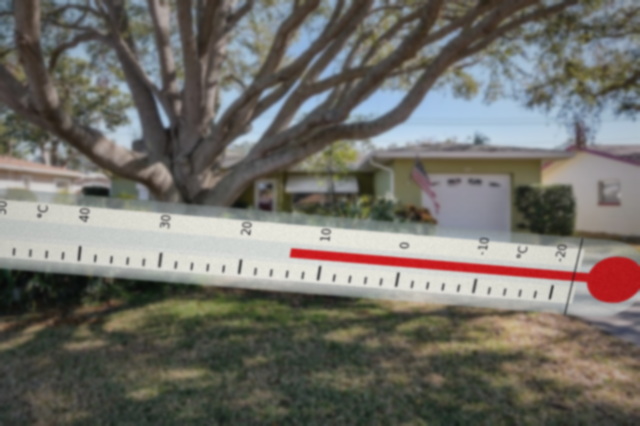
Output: 14 °C
